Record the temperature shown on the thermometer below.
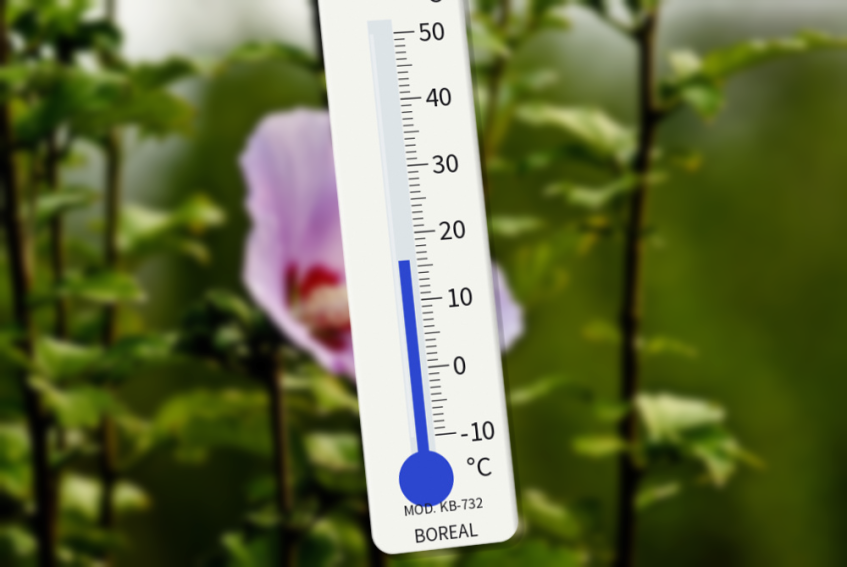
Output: 16 °C
